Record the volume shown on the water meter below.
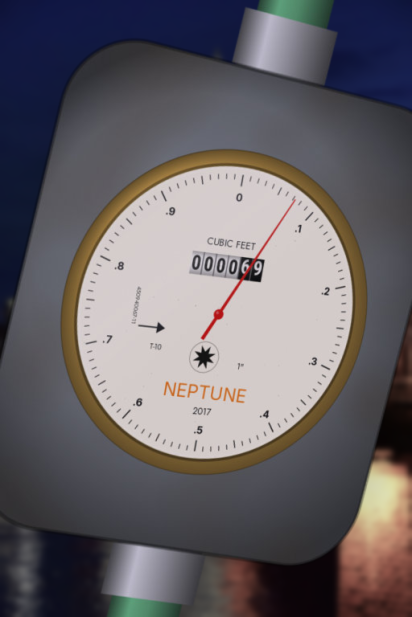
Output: 69.07 ft³
